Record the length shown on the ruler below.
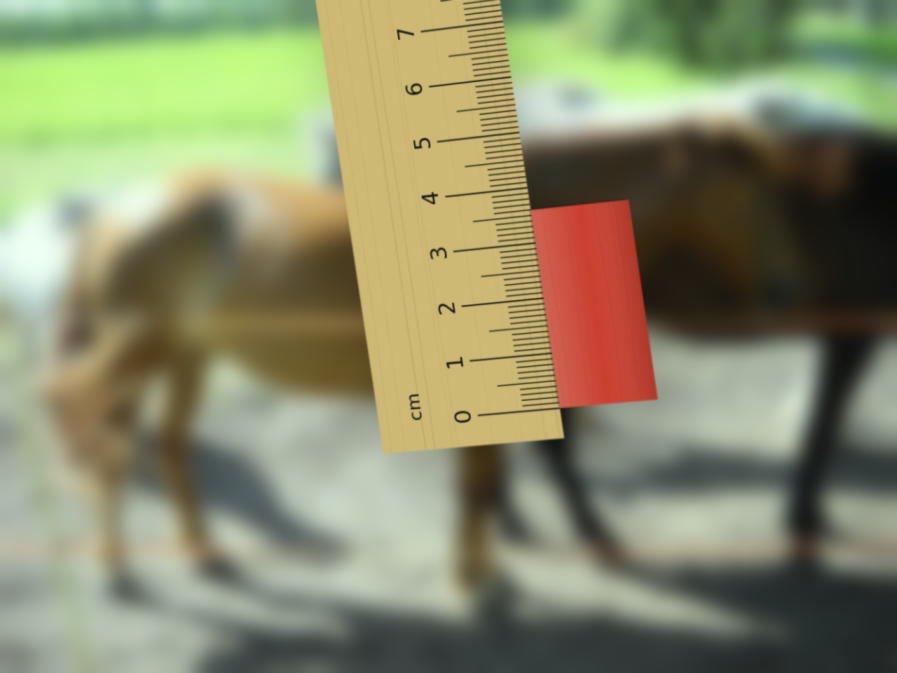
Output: 3.6 cm
